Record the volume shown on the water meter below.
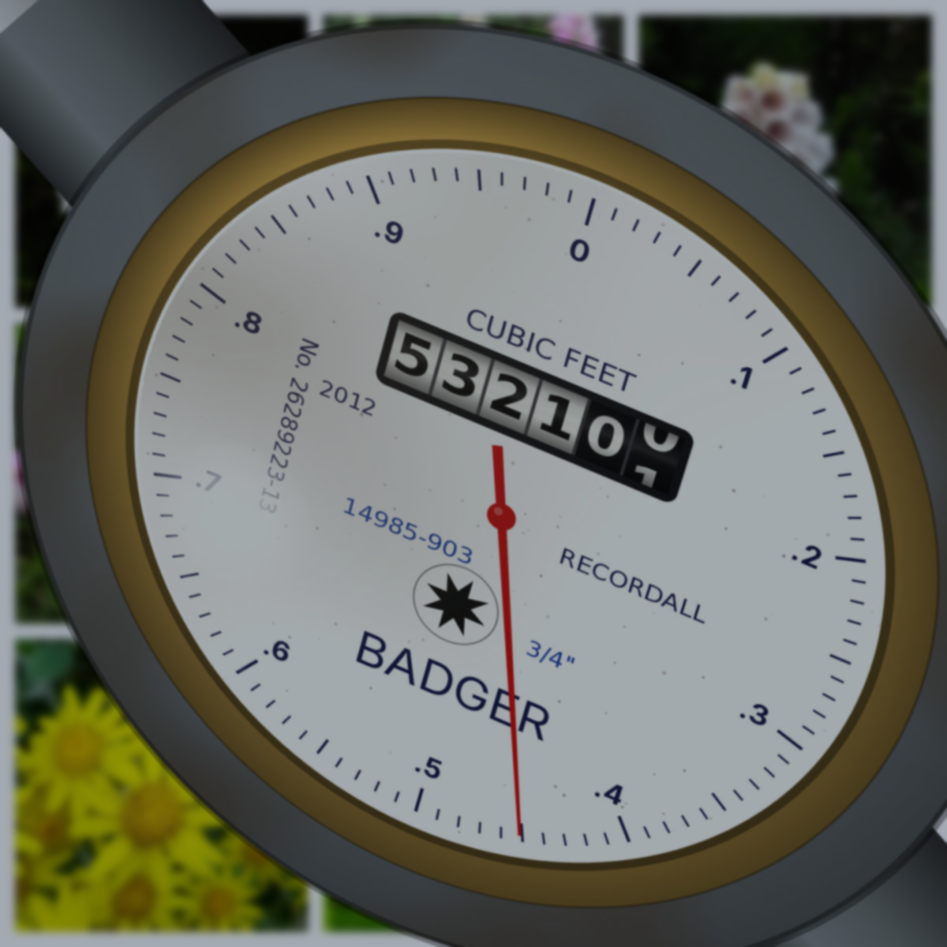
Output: 532100.45 ft³
